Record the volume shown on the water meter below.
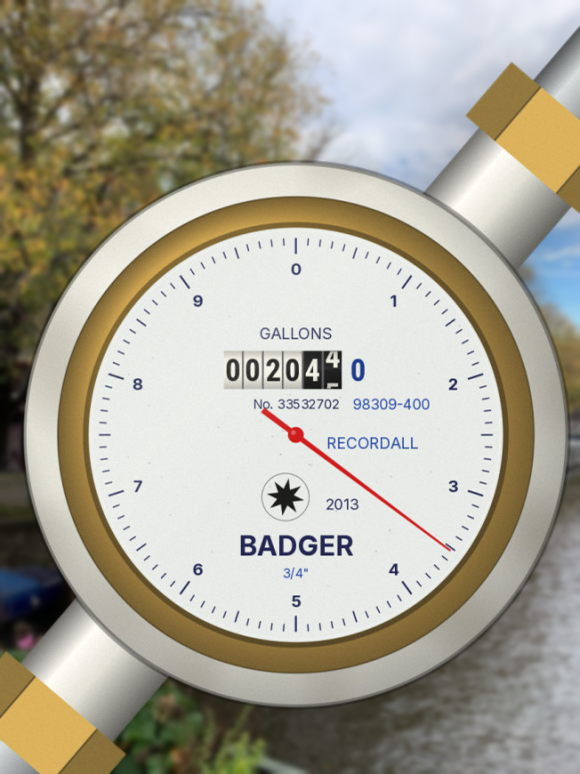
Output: 20443.5 gal
